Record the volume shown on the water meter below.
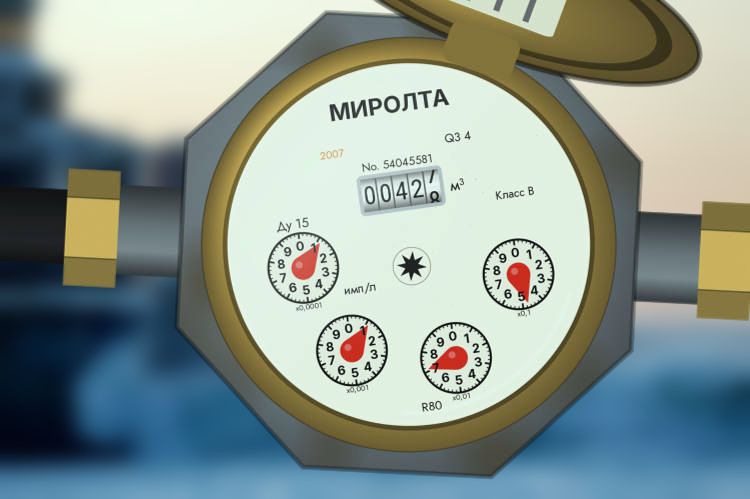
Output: 427.4711 m³
